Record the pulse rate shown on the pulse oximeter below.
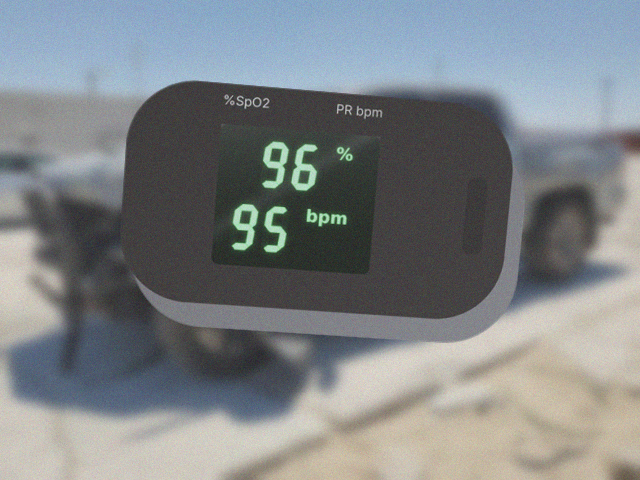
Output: 95 bpm
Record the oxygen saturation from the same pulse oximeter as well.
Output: 96 %
